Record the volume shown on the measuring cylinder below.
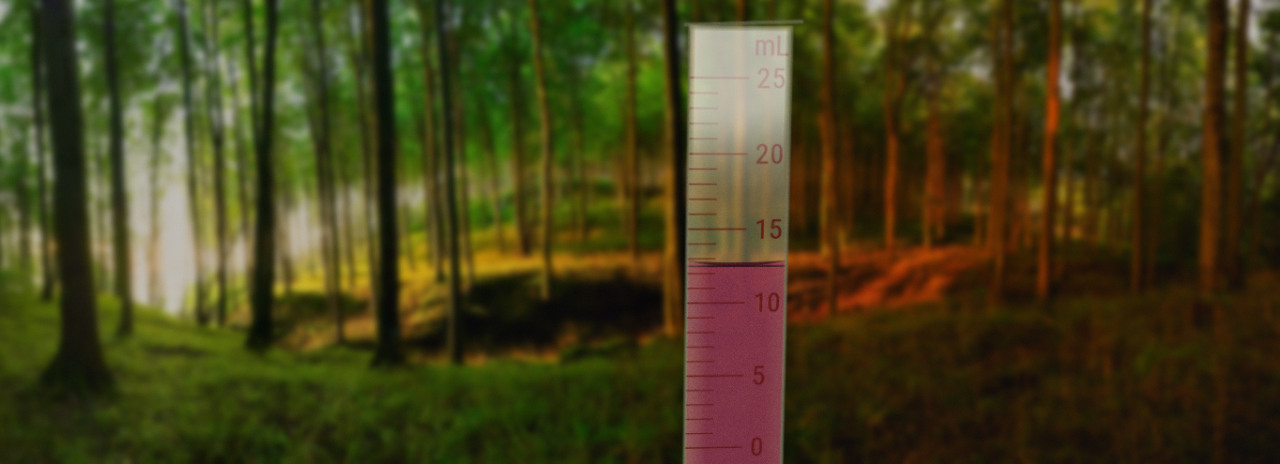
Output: 12.5 mL
